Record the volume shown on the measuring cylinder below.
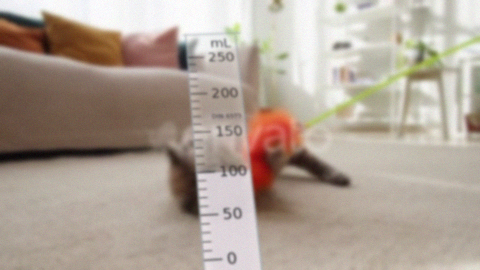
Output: 100 mL
